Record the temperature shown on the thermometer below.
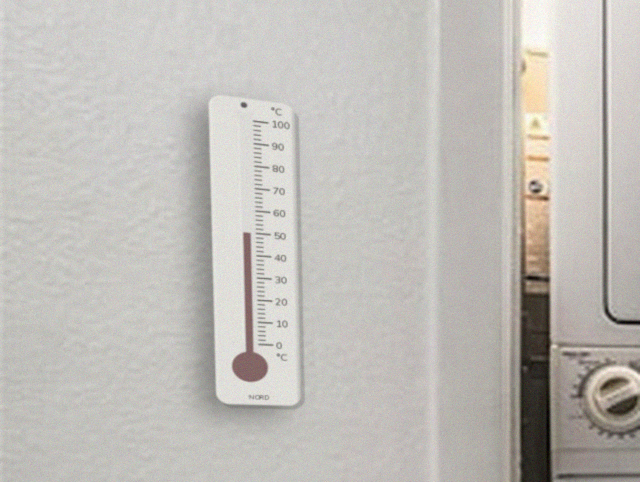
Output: 50 °C
